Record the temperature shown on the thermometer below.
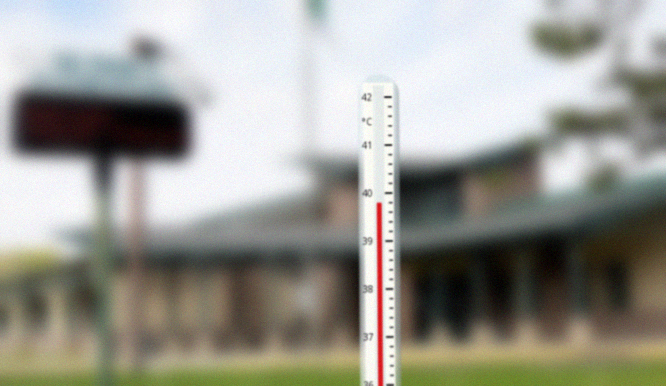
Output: 39.8 °C
